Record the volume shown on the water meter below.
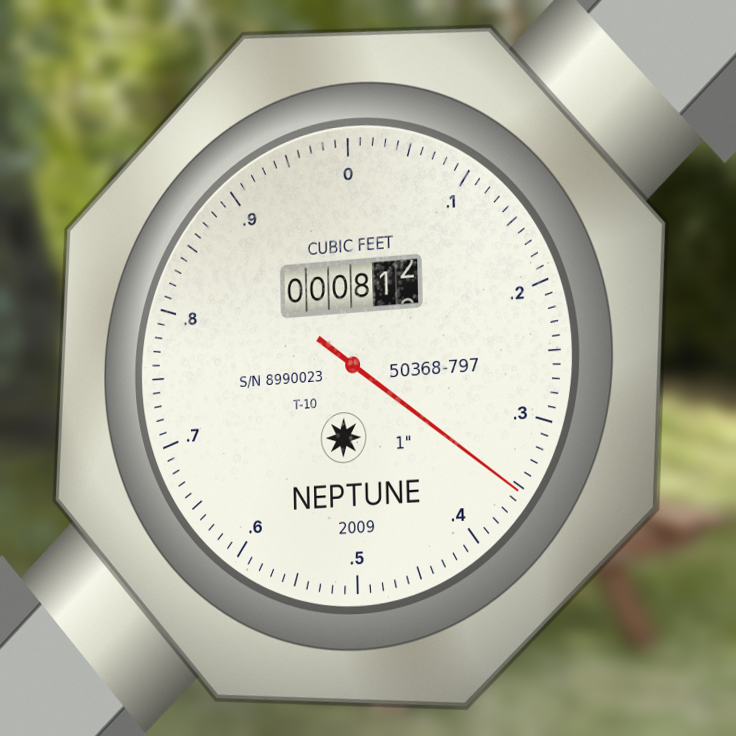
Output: 812.35 ft³
